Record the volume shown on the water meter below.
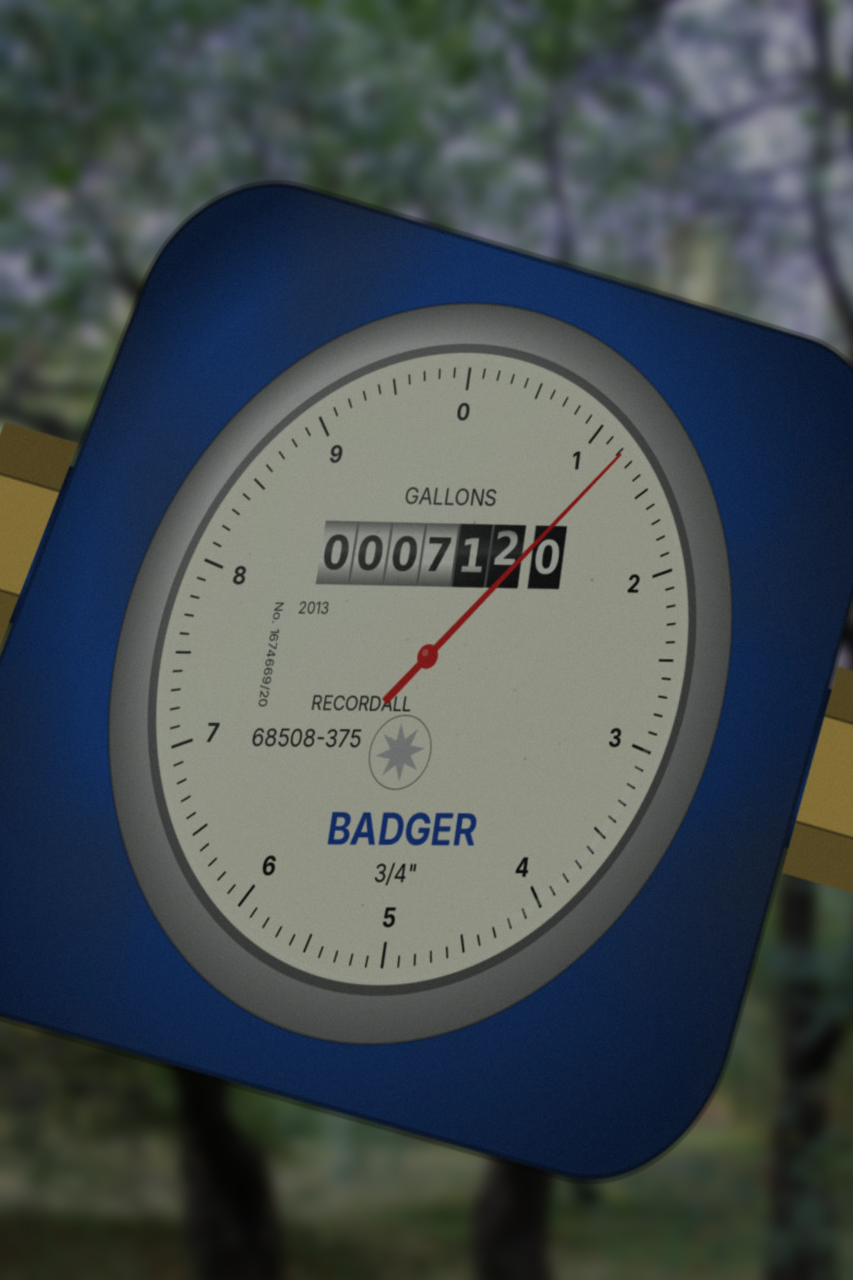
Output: 7121.2 gal
